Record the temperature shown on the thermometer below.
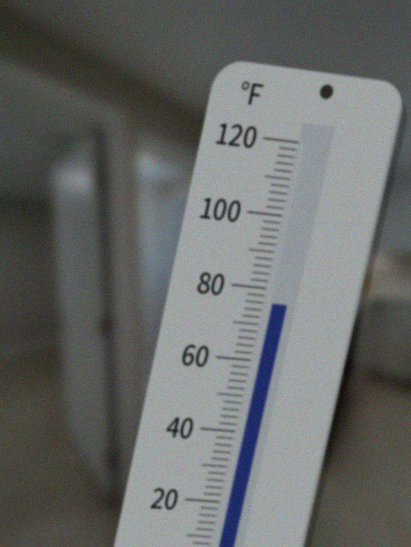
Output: 76 °F
